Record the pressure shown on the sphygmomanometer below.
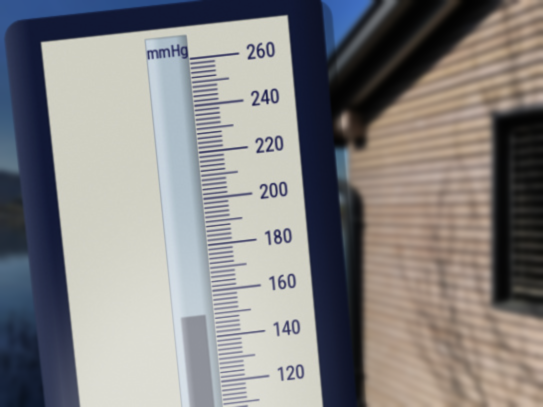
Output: 150 mmHg
